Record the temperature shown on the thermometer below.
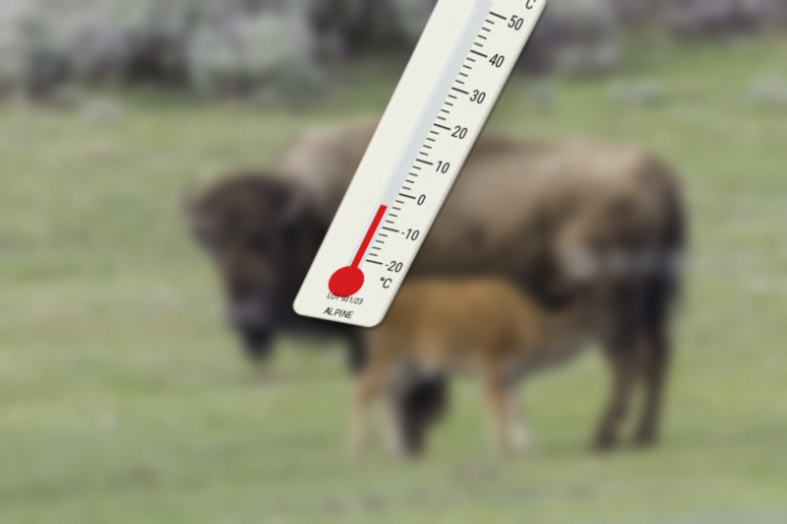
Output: -4 °C
